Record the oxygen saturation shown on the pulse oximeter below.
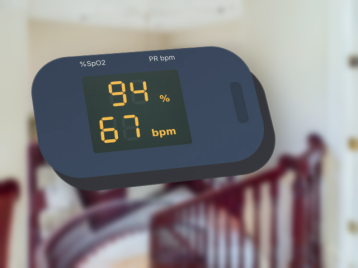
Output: 94 %
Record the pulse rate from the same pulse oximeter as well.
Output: 67 bpm
